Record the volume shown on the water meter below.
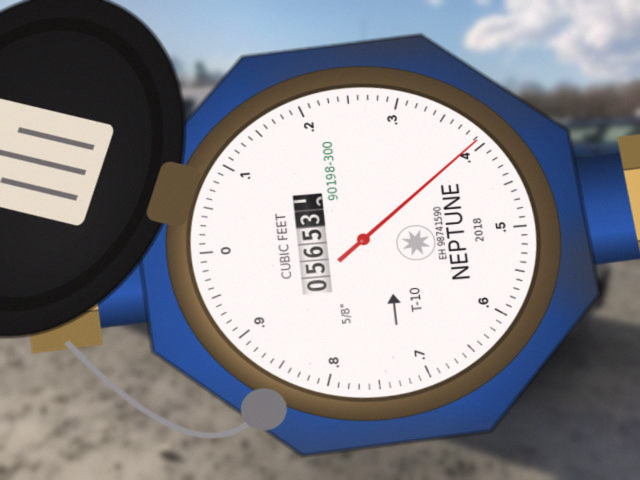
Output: 56531.39 ft³
